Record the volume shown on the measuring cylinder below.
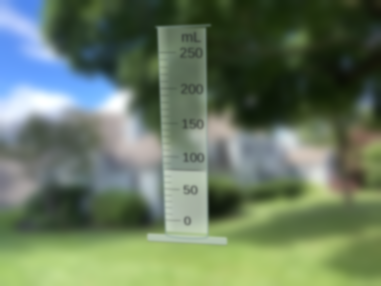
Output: 80 mL
